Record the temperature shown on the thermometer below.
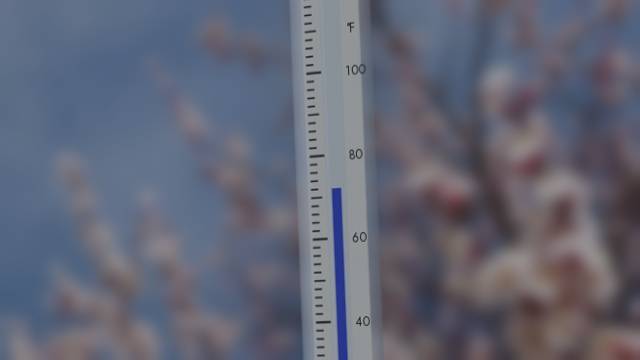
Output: 72 °F
